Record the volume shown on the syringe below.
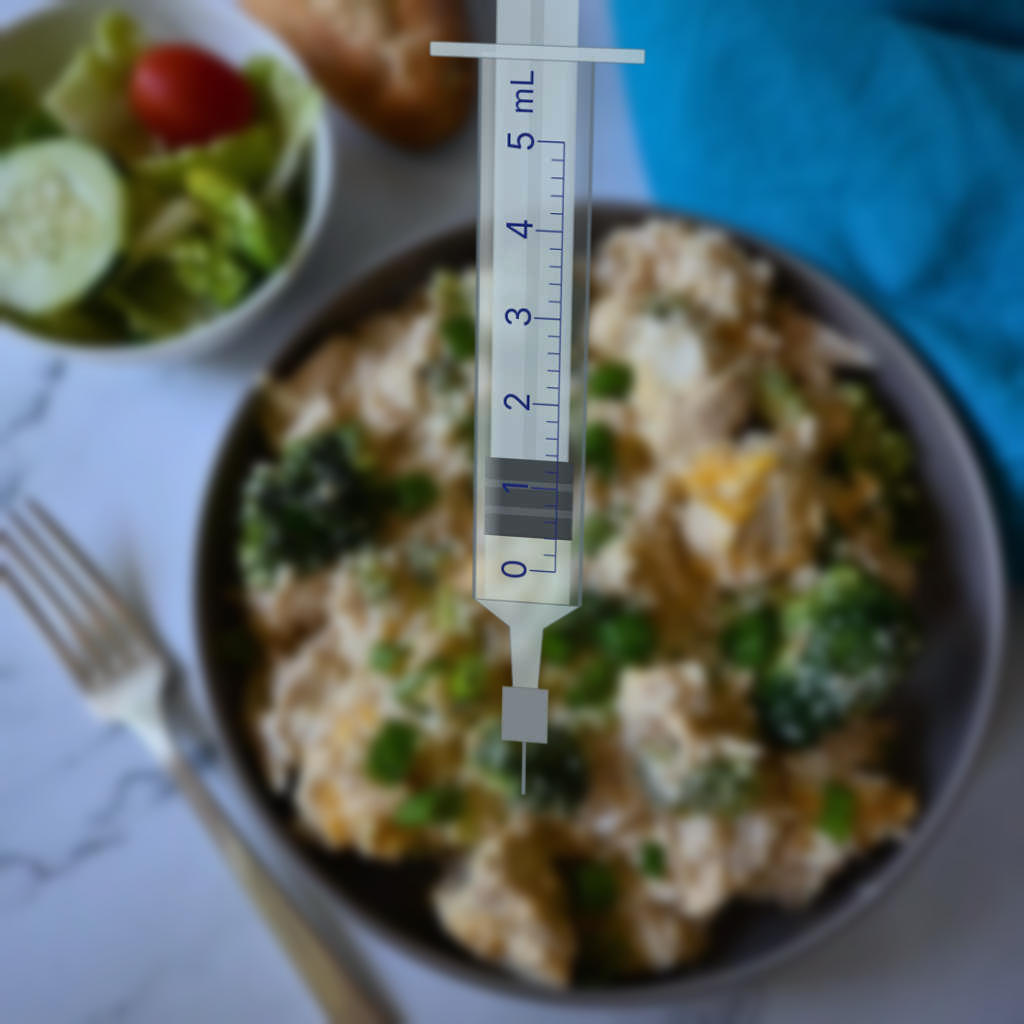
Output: 0.4 mL
